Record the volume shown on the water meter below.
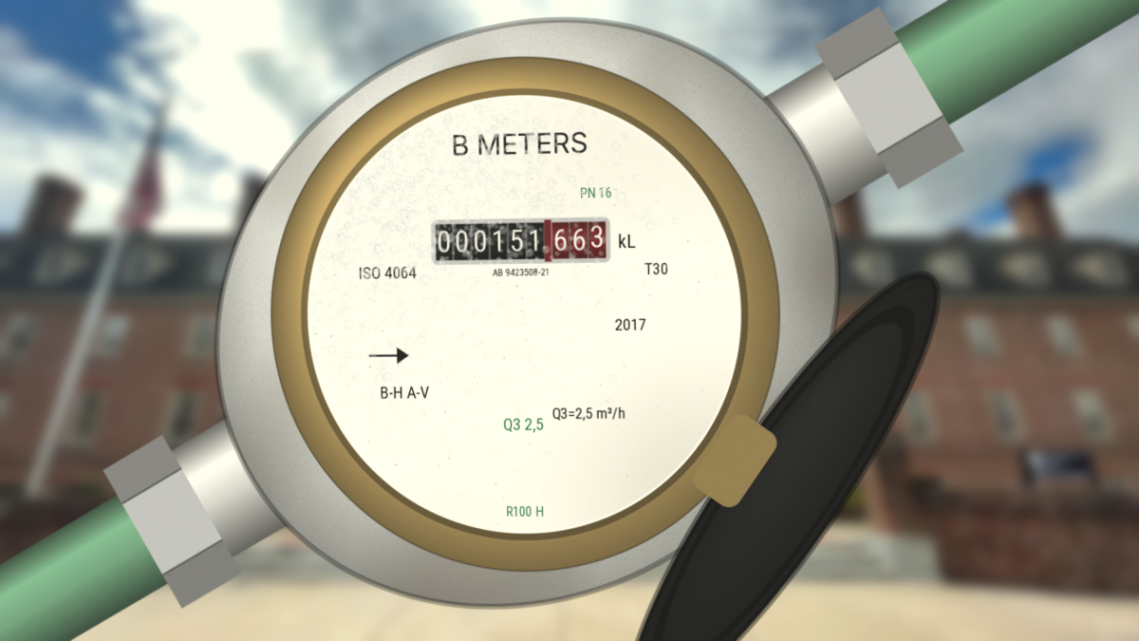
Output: 151.663 kL
